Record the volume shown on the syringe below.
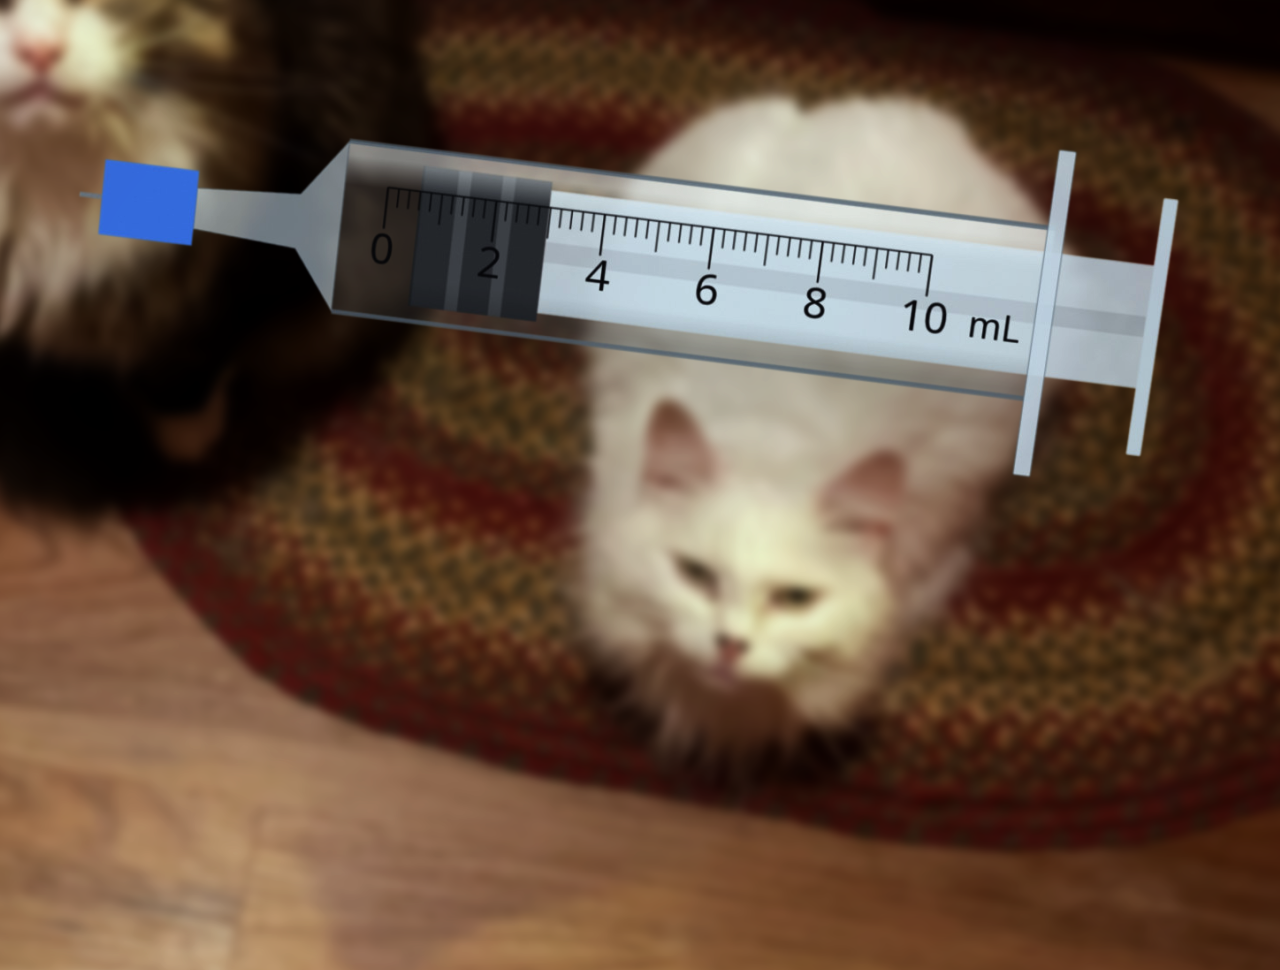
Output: 0.6 mL
